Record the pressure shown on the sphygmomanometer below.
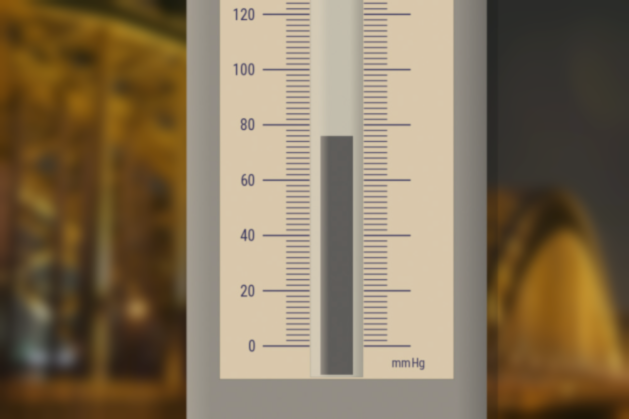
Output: 76 mmHg
